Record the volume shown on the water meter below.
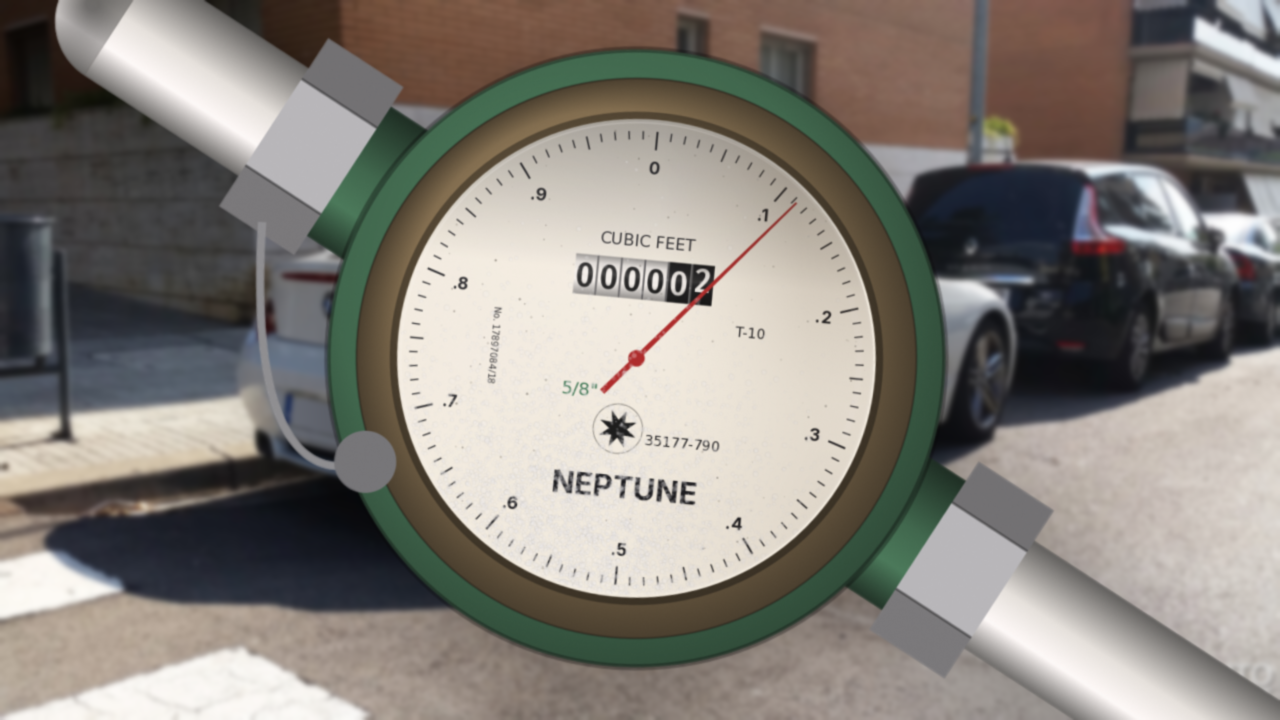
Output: 2.11 ft³
